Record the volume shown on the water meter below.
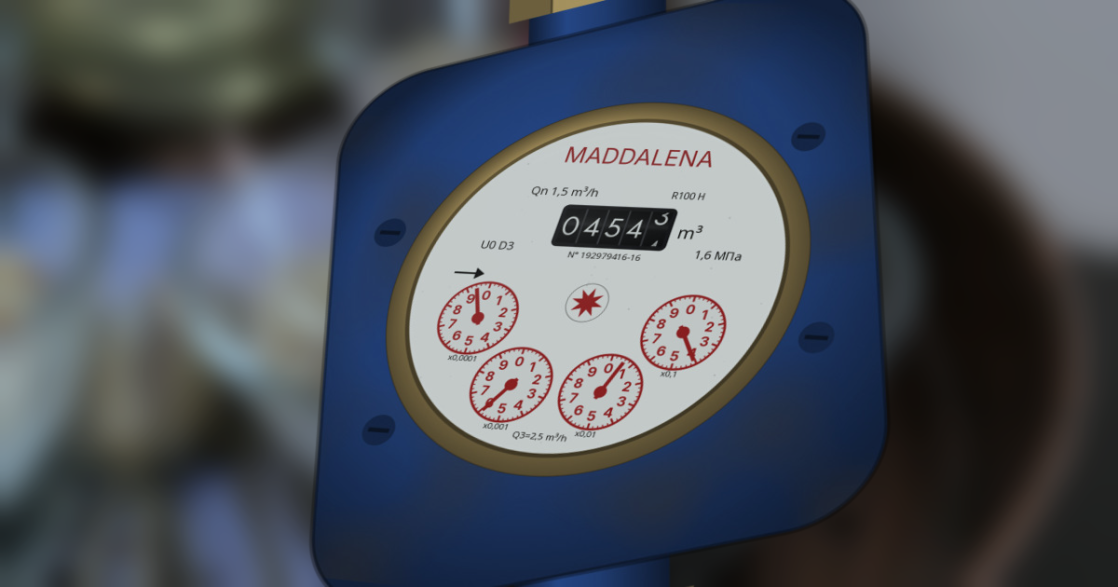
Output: 4543.4059 m³
